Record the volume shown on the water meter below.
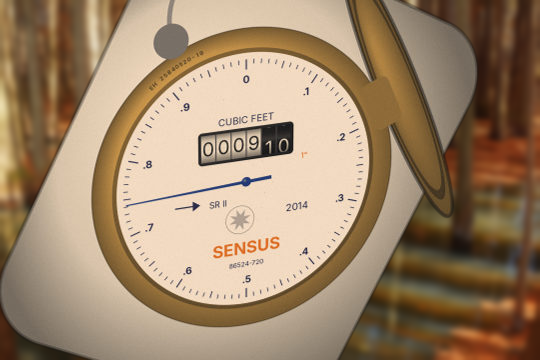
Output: 909.74 ft³
